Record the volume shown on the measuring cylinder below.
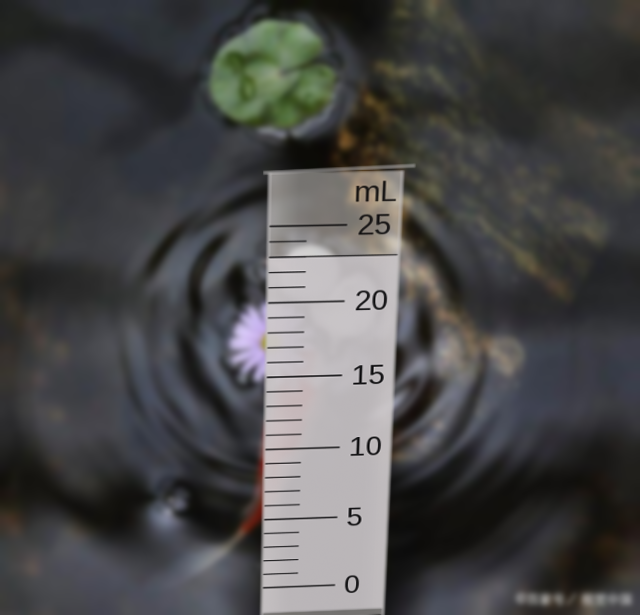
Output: 23 mL
